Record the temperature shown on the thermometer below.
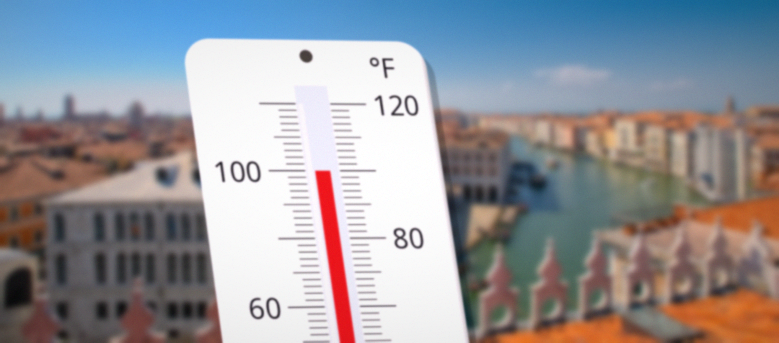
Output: 100 °F
